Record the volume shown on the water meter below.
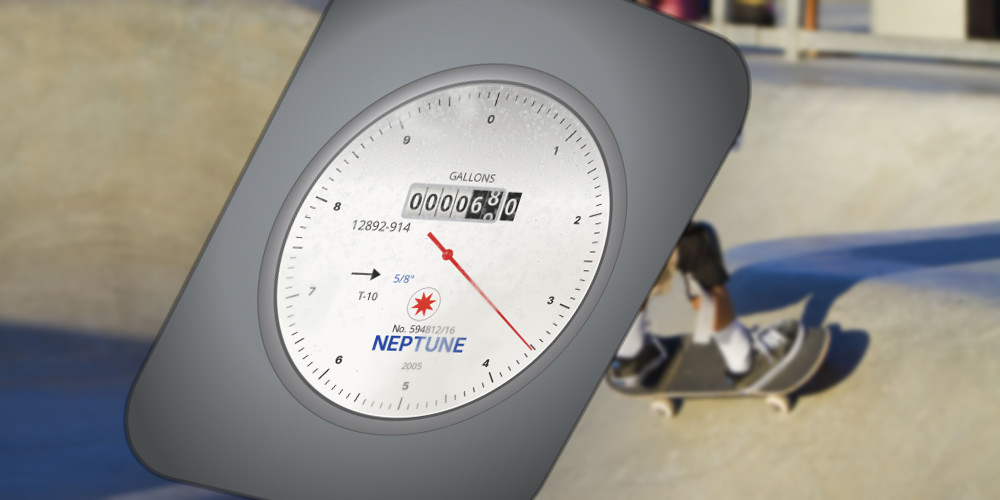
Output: 683.5 gal
